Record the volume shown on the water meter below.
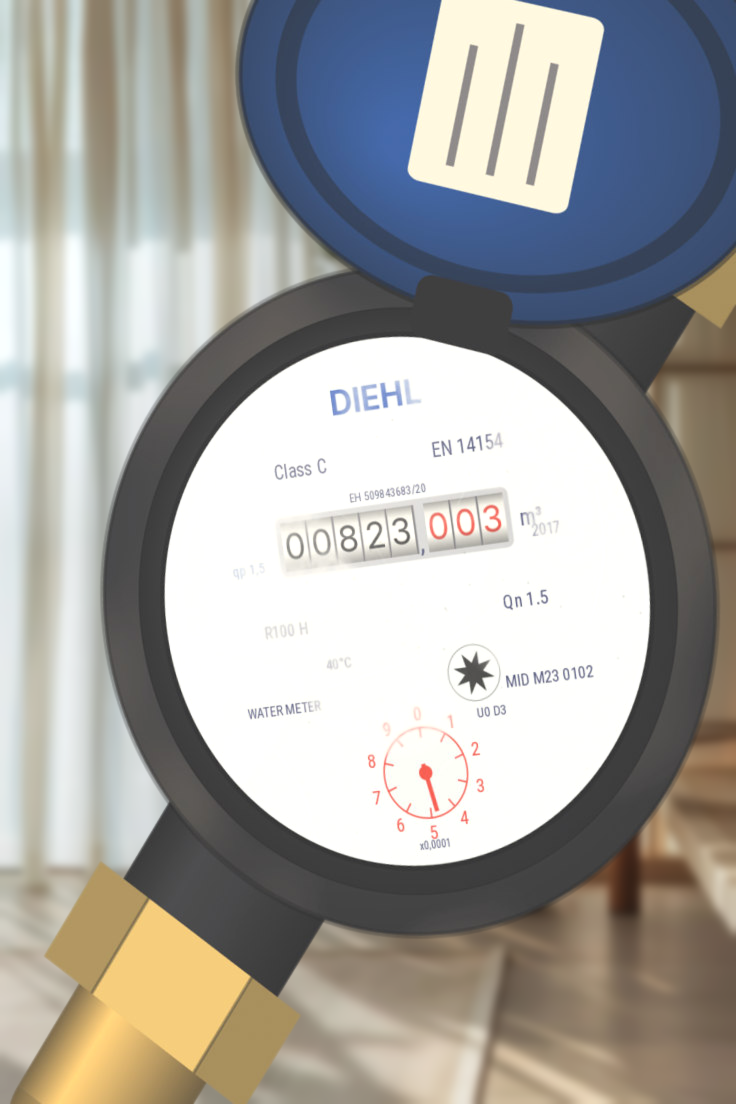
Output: 823.0034 m³
